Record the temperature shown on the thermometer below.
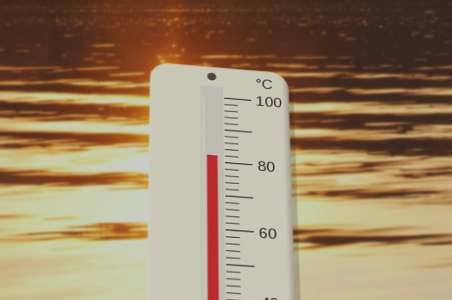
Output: 82 °C
